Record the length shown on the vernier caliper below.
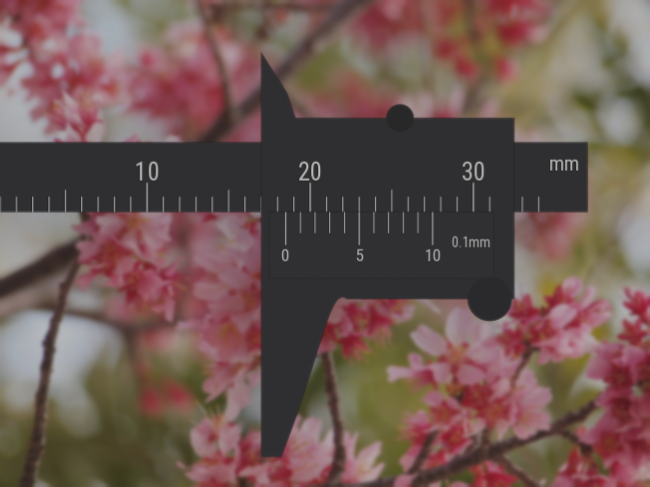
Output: 18.5 mm
